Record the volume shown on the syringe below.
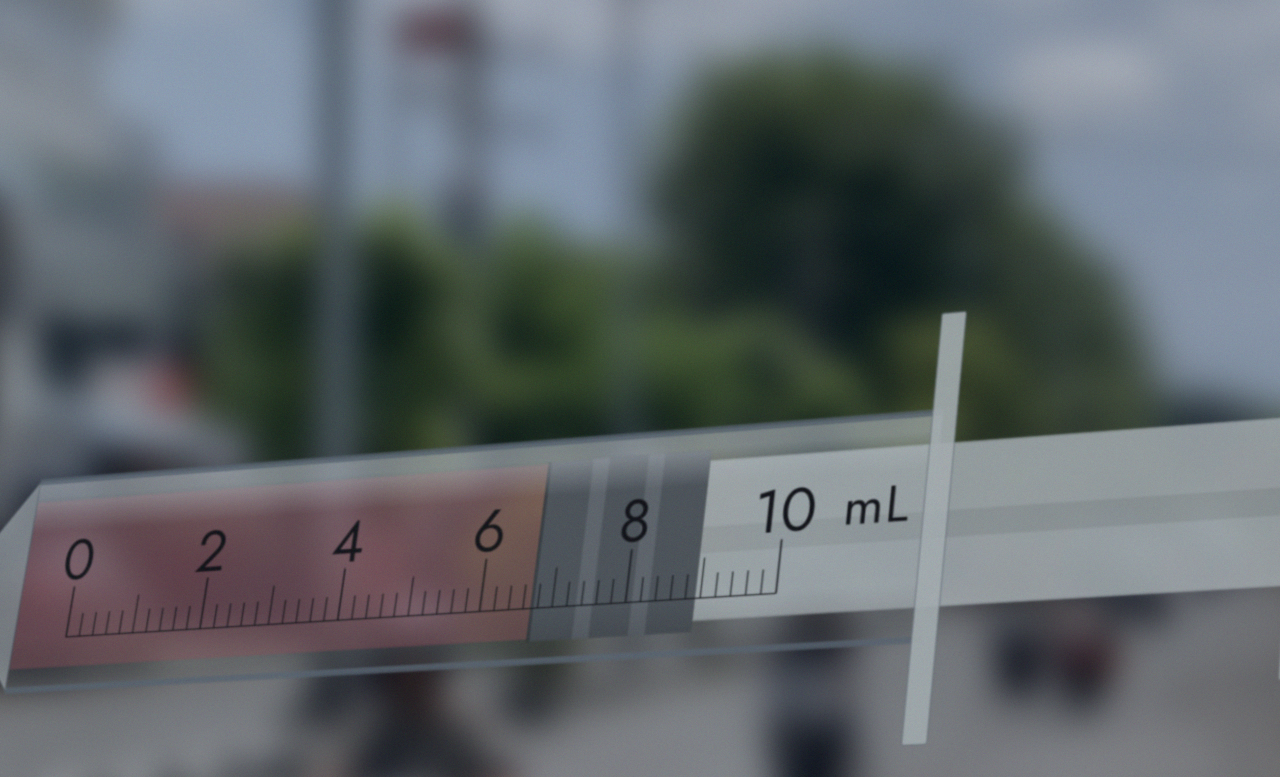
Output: 6.7 mL
